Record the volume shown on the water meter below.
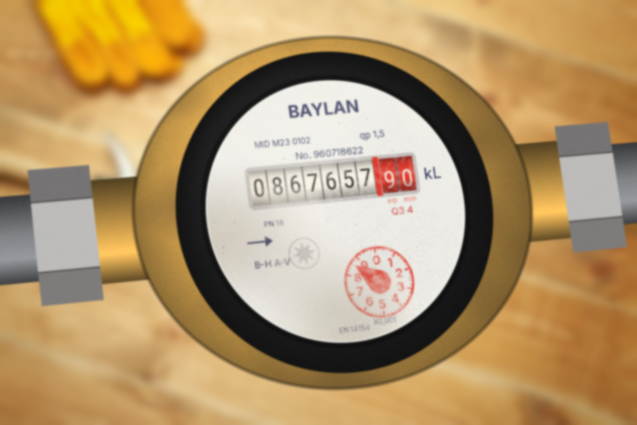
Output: 867657.898 kL
